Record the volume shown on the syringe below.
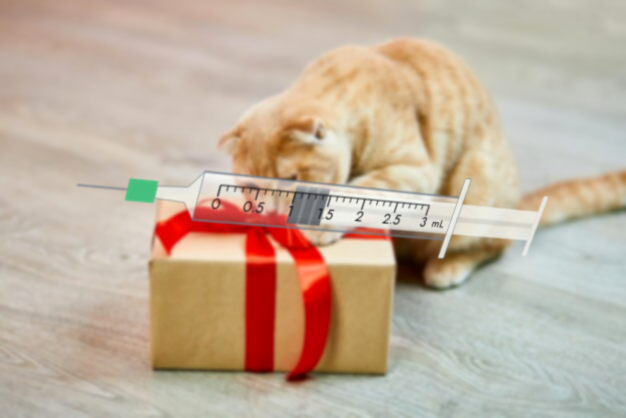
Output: 1 mL
